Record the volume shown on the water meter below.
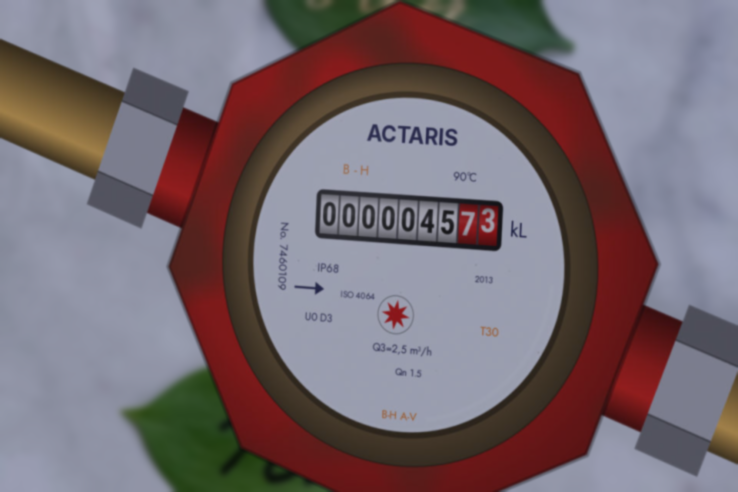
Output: 45.73 kL
